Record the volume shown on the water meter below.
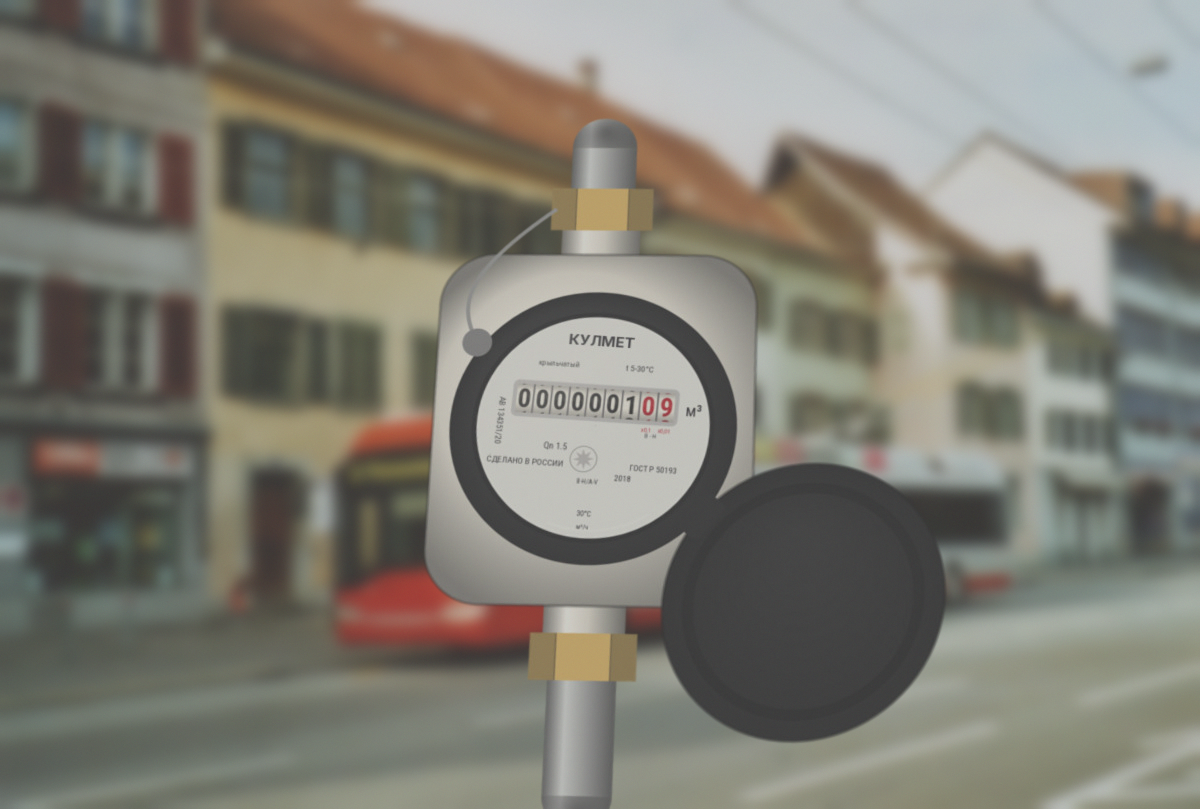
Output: 1.09 m³
